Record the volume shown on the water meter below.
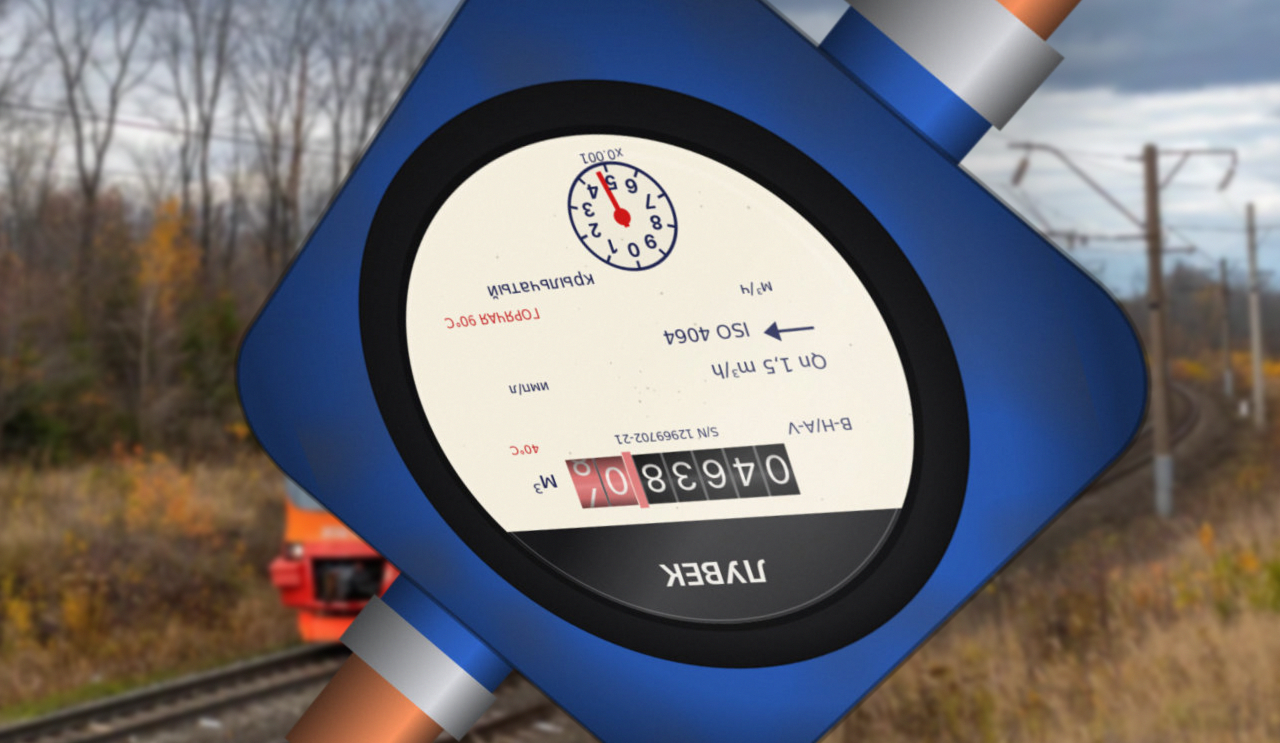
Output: 4638.074 m³
